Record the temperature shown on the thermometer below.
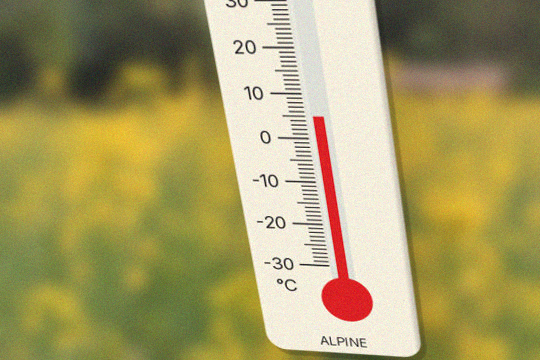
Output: 5 °C
